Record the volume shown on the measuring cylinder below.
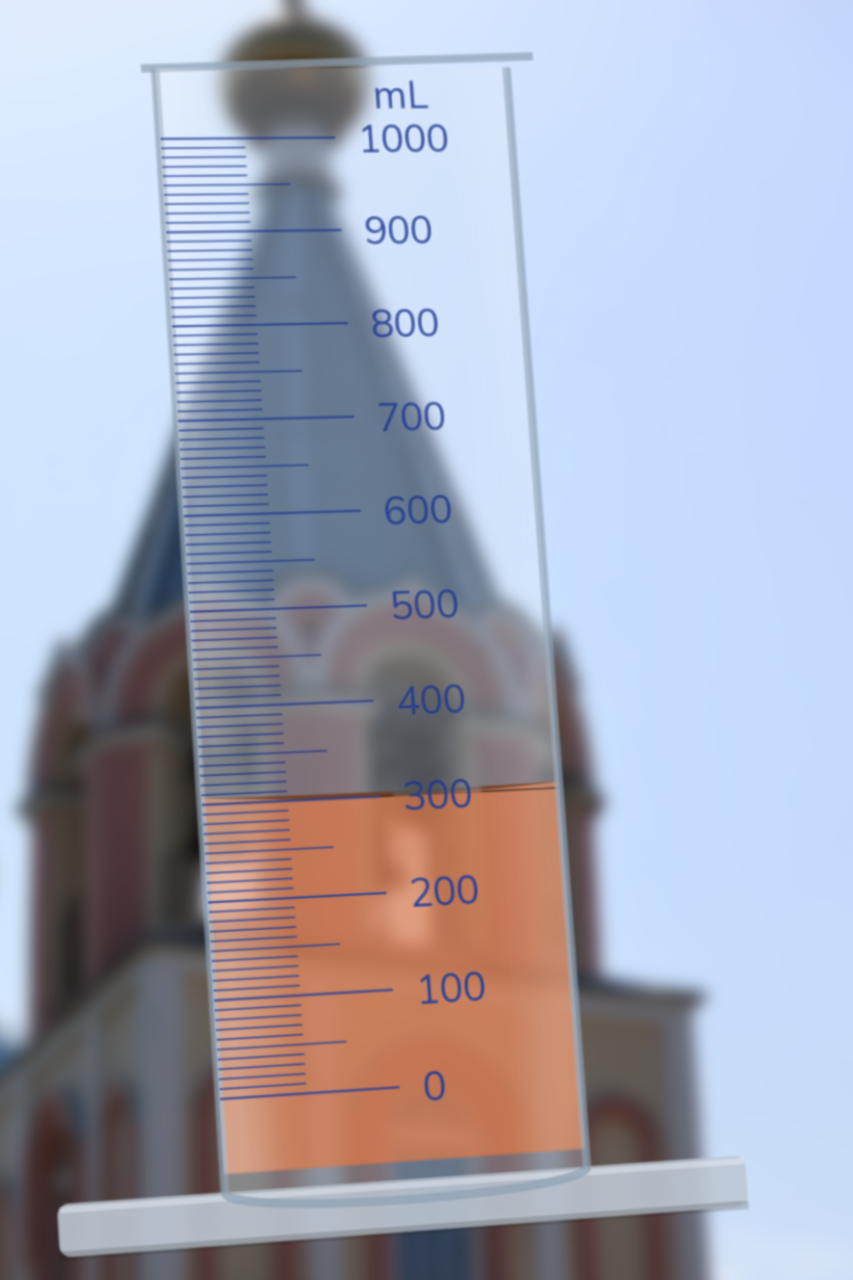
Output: 300 mL
